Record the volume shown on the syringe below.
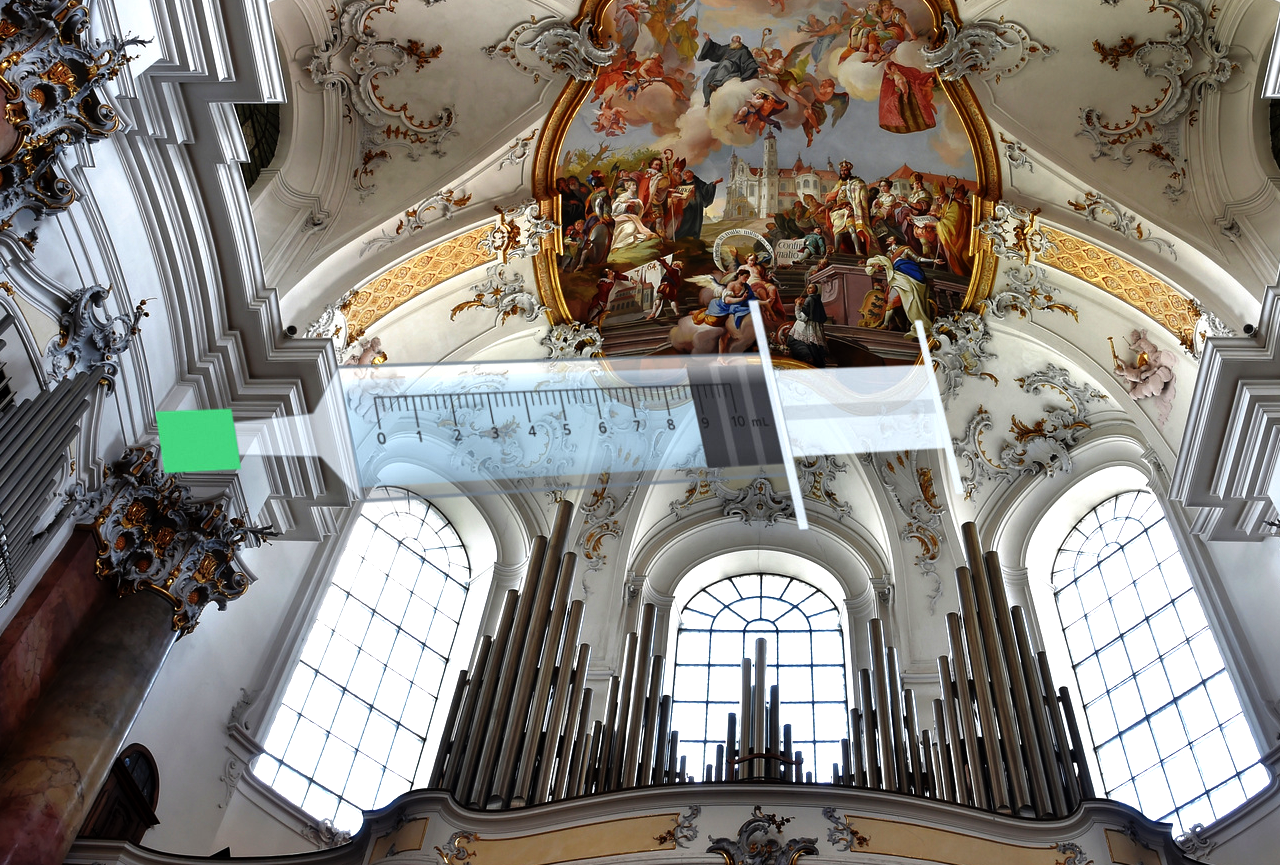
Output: 8.8 mL
